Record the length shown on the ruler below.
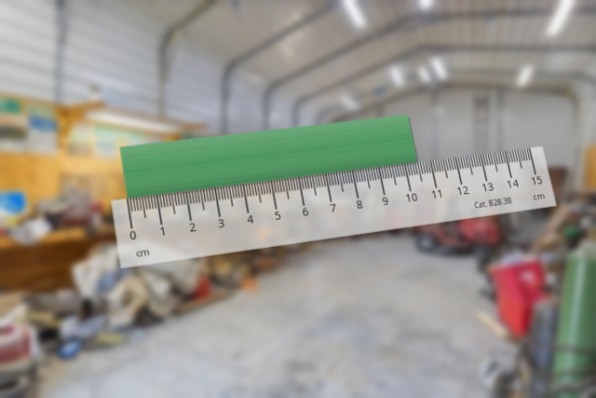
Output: 10.5 cm
